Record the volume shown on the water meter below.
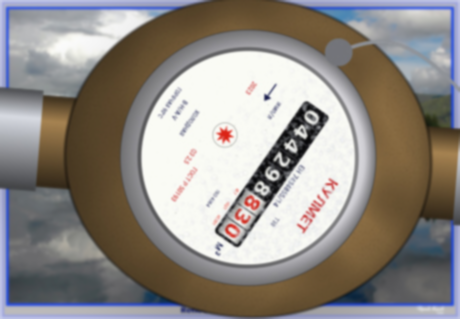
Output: 44298.830 m³
